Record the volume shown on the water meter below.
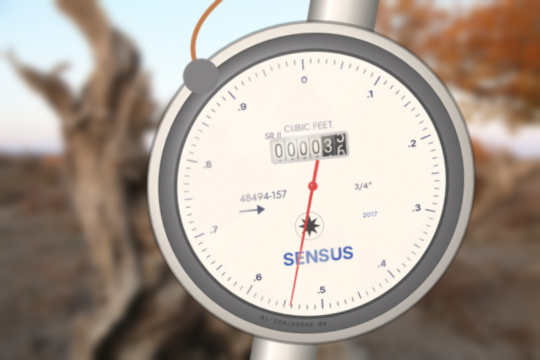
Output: 35.54 ft³
